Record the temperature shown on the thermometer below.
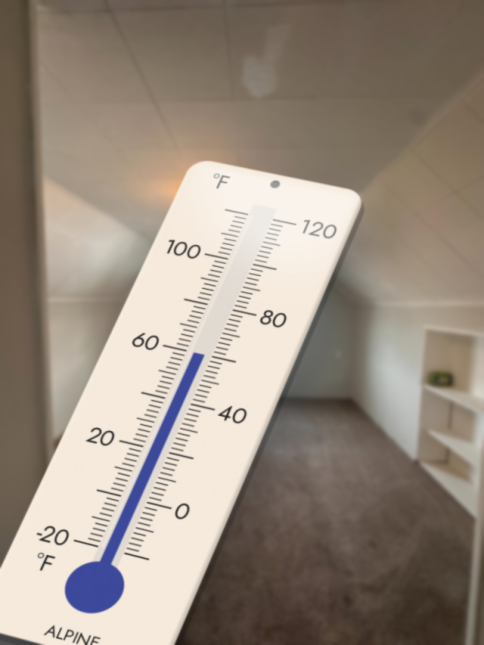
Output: 60 °F
